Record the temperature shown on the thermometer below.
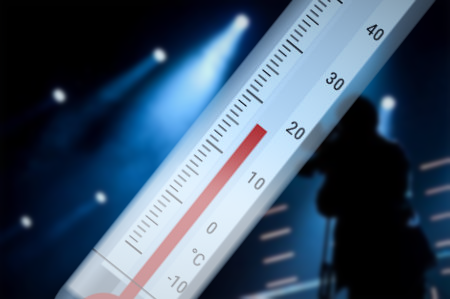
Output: 17 °C
